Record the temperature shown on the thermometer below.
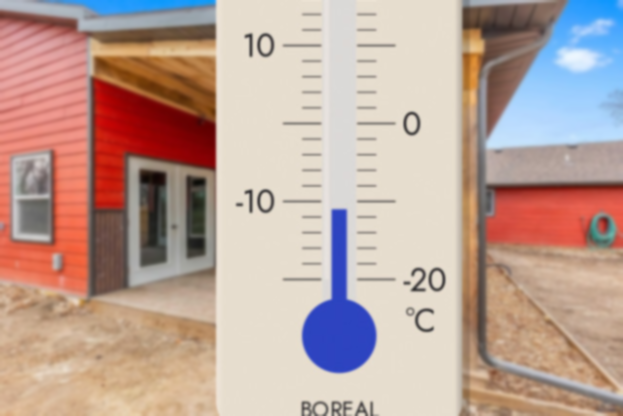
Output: -11 °C
